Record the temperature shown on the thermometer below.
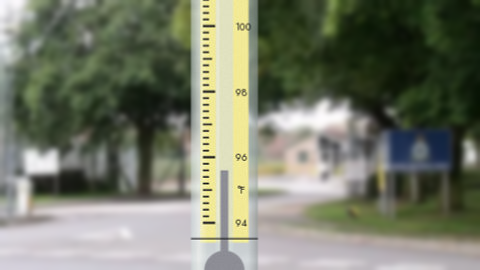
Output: 95.6 °F
